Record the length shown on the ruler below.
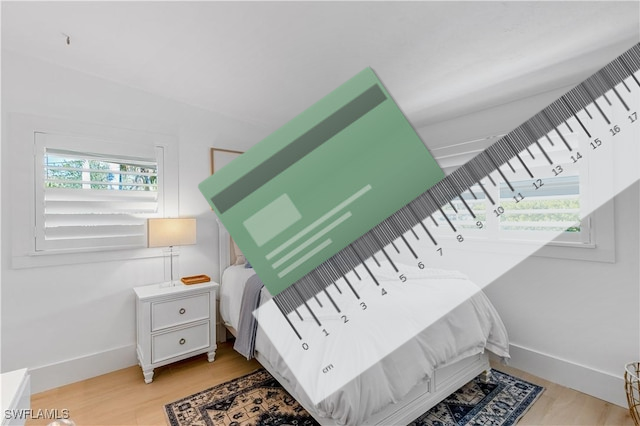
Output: 9 cm
